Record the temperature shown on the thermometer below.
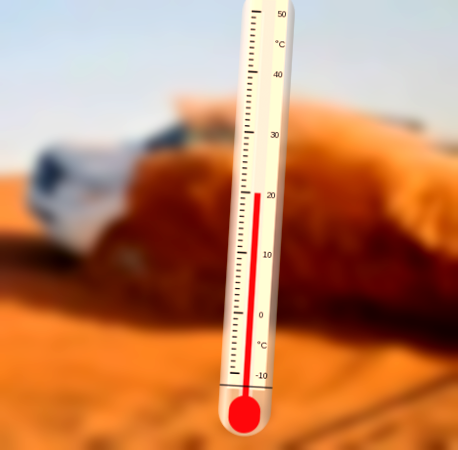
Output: 20 °C
